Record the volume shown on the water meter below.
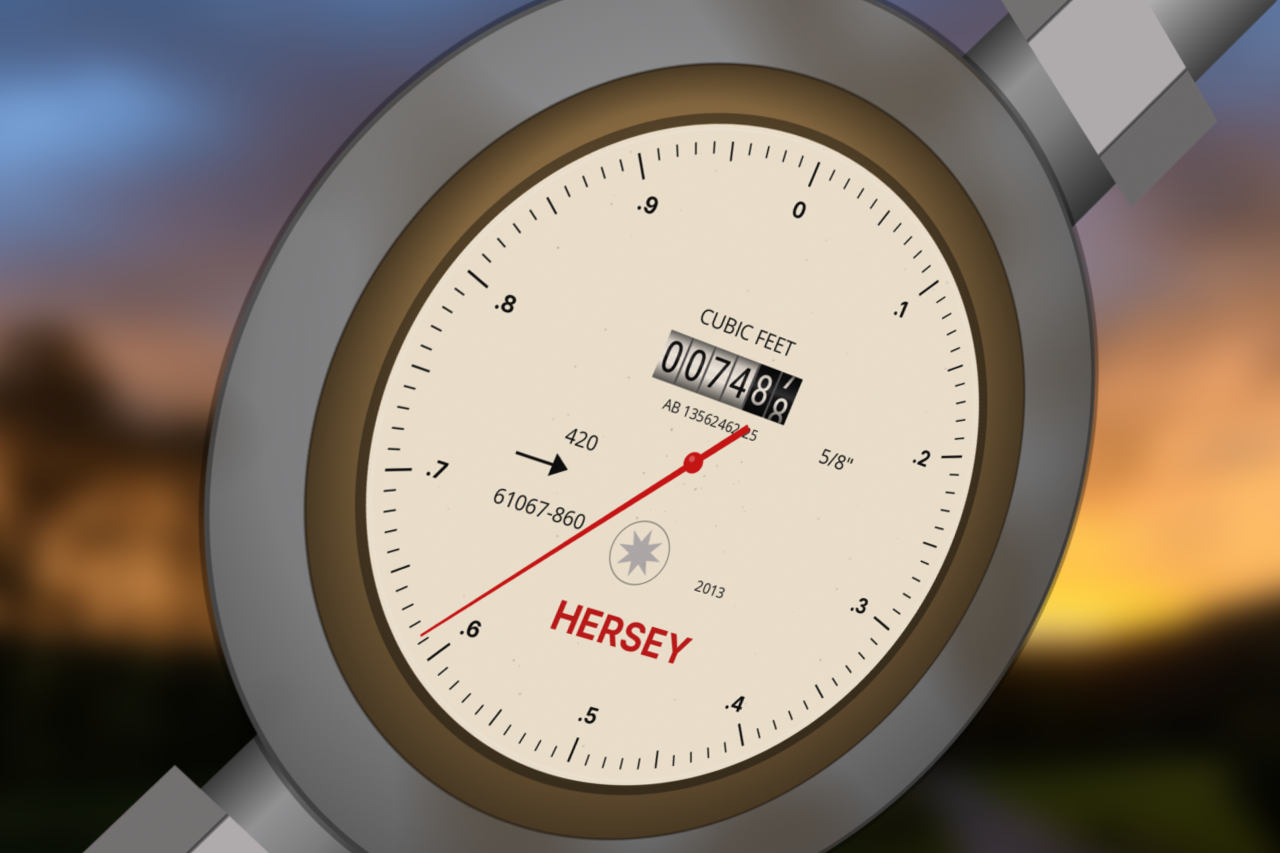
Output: 7487.61 ft³
